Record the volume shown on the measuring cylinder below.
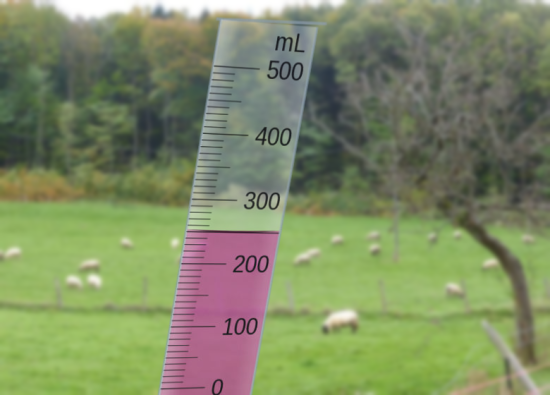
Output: 250 mL
